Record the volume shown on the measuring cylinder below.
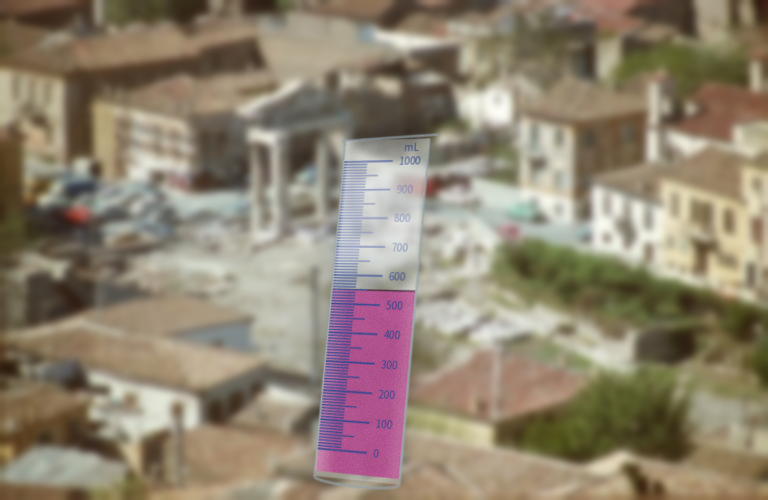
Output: 550 mL
